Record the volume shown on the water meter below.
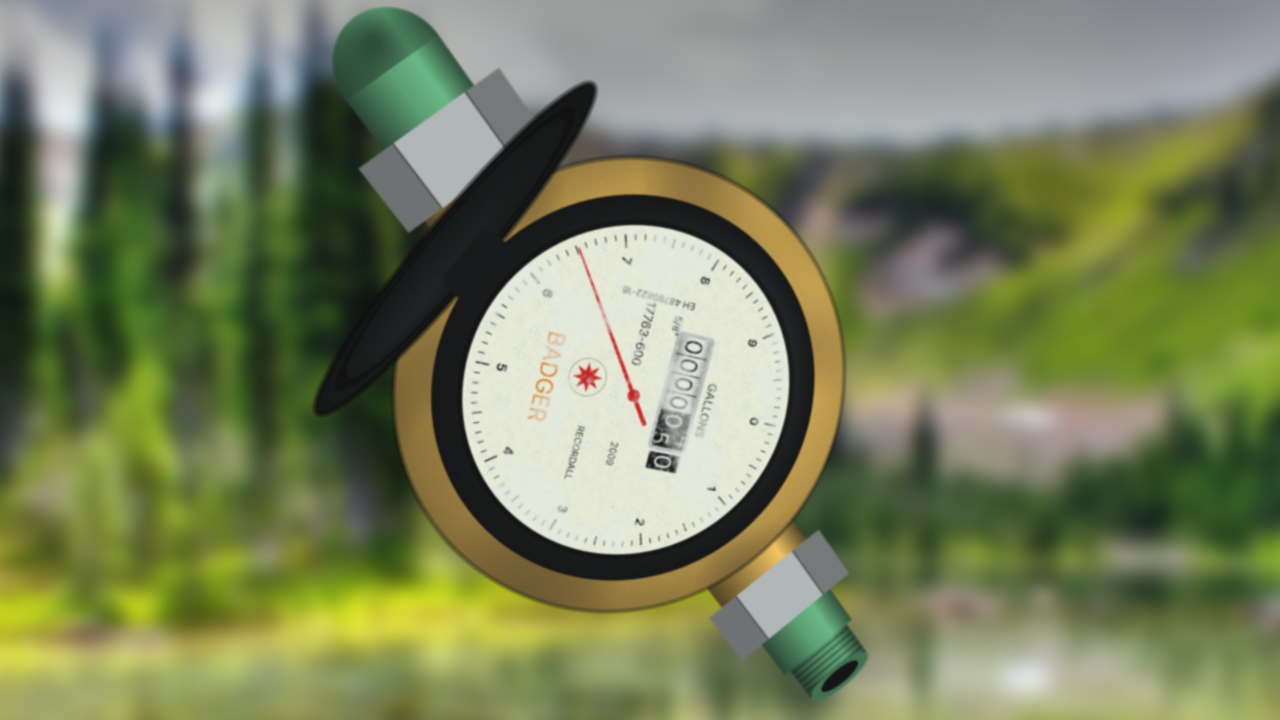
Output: 46.5 gal
